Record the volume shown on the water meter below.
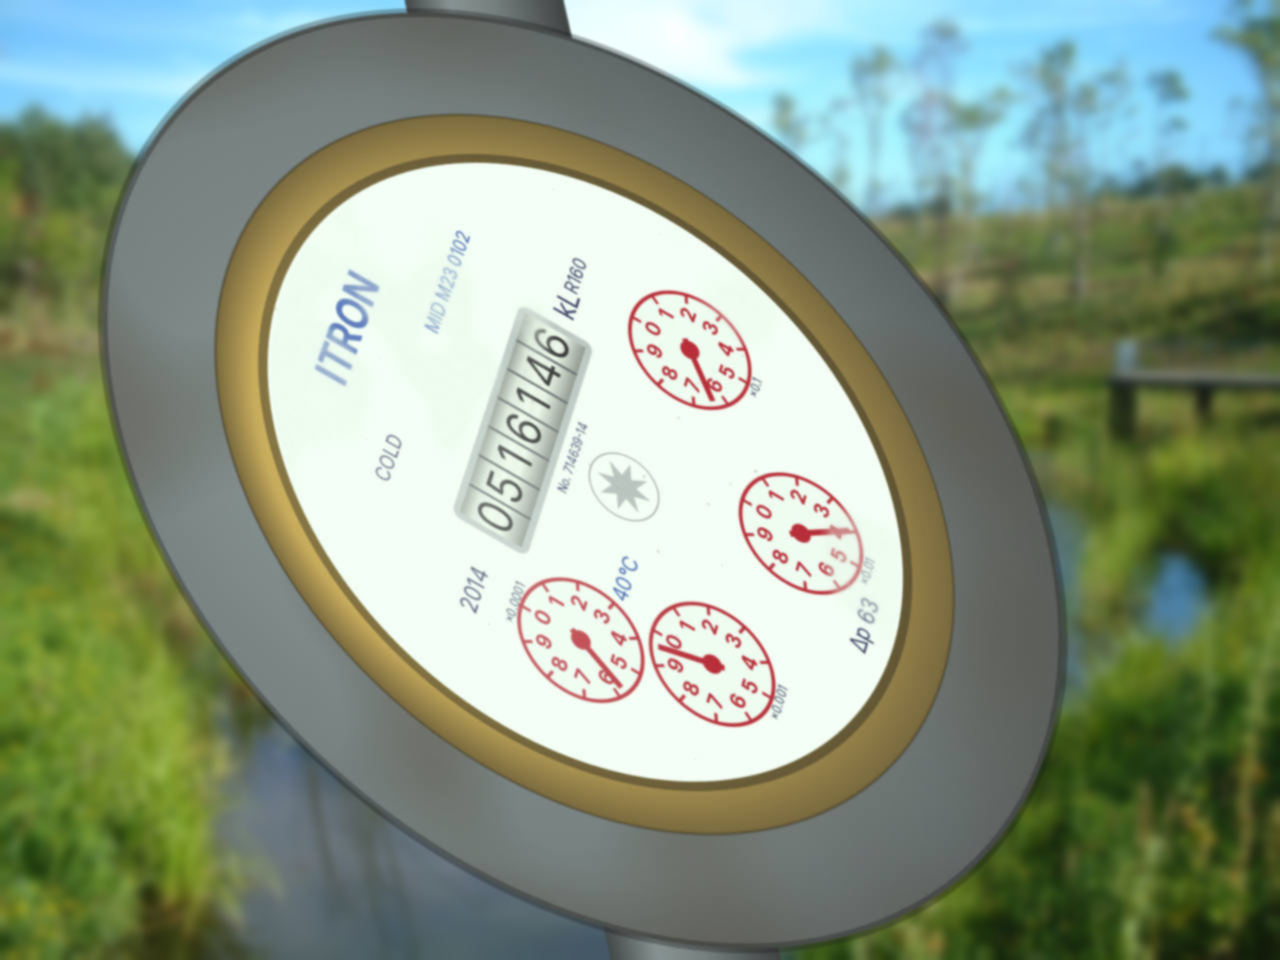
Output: 516146.6395 kL
